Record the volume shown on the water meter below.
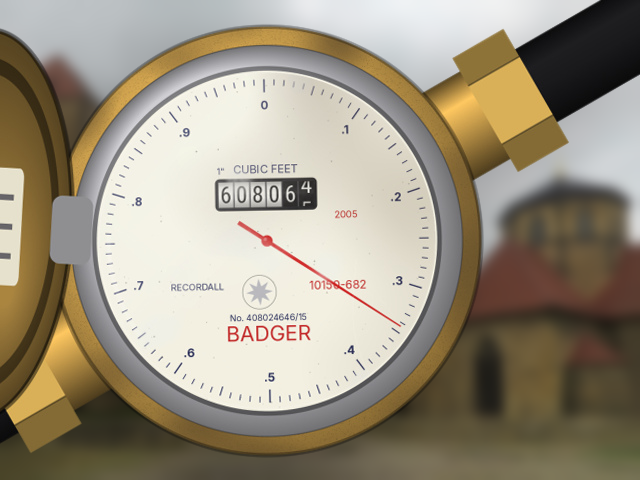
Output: 608064.34 ft³
